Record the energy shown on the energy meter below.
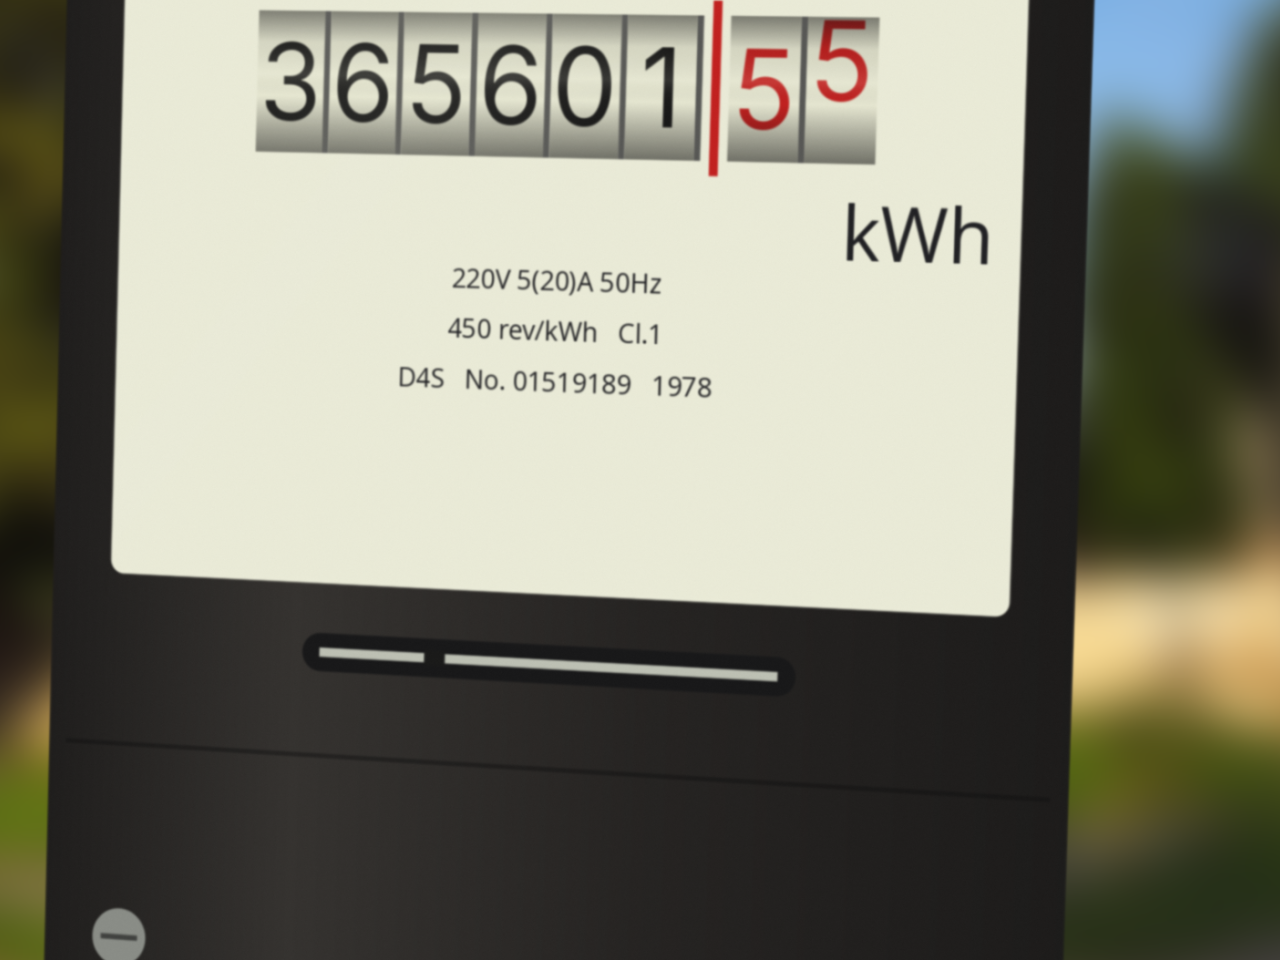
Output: 365601.55 kWh
